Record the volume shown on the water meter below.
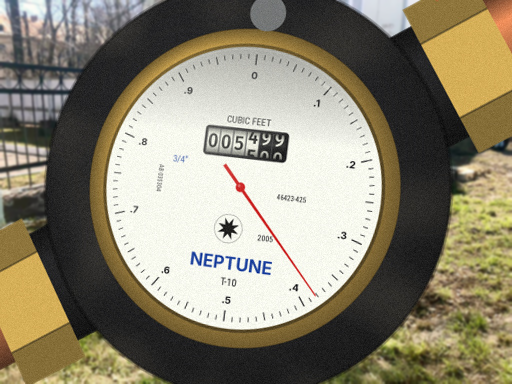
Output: 5499.38 ft³
